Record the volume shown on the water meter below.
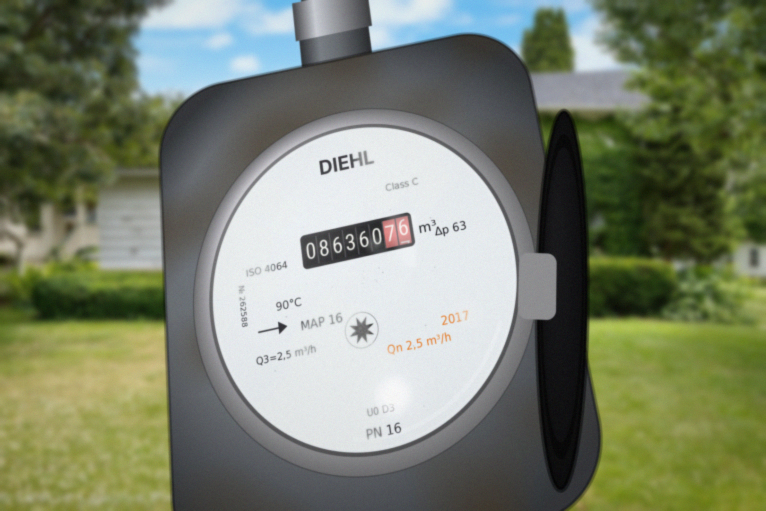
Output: 86360.76 m³
